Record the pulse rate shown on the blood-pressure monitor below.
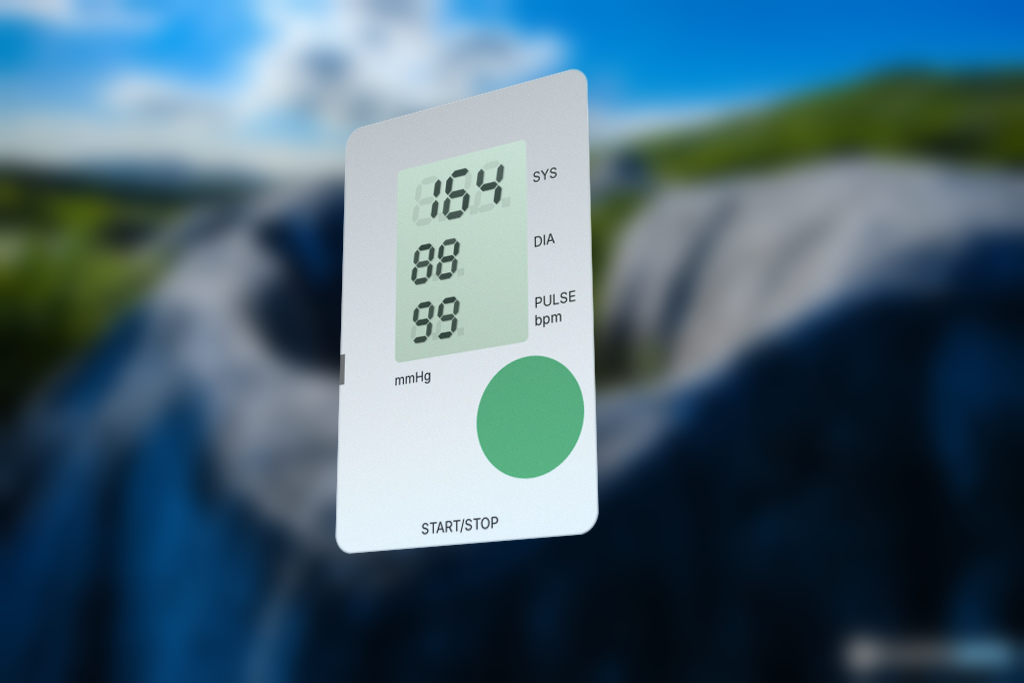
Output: 99 bpm
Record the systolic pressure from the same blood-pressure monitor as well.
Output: 164 mmHg
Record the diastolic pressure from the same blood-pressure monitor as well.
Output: 88 mmHg
